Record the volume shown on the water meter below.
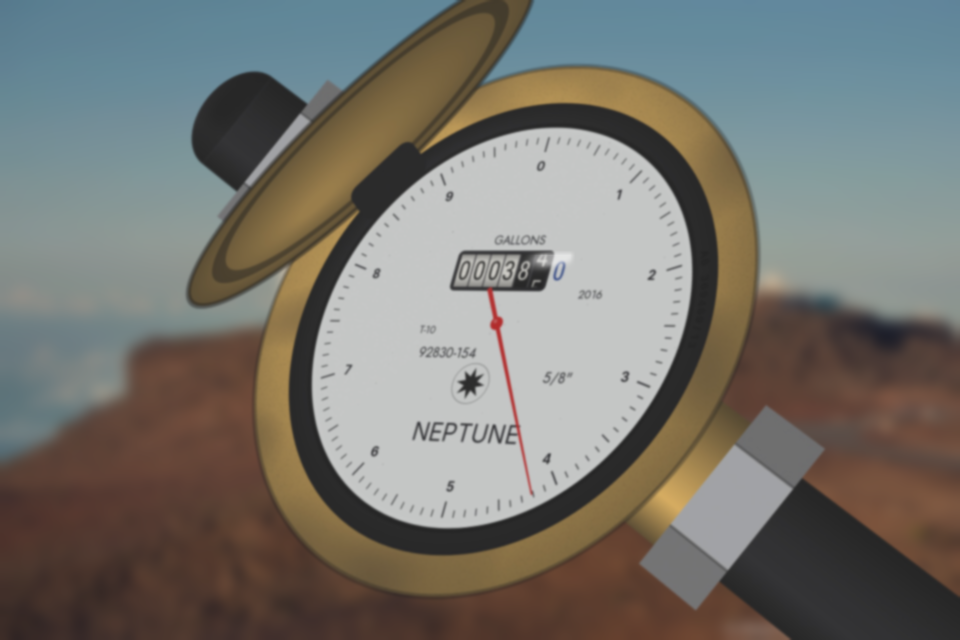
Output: 3844.2 gal
